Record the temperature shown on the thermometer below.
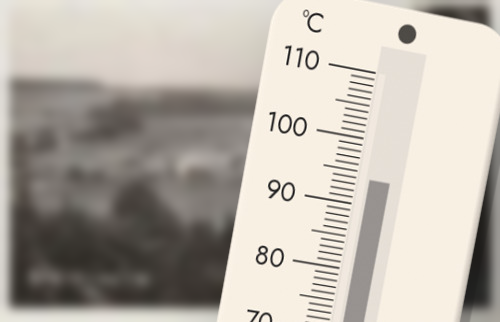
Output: 94 °C
